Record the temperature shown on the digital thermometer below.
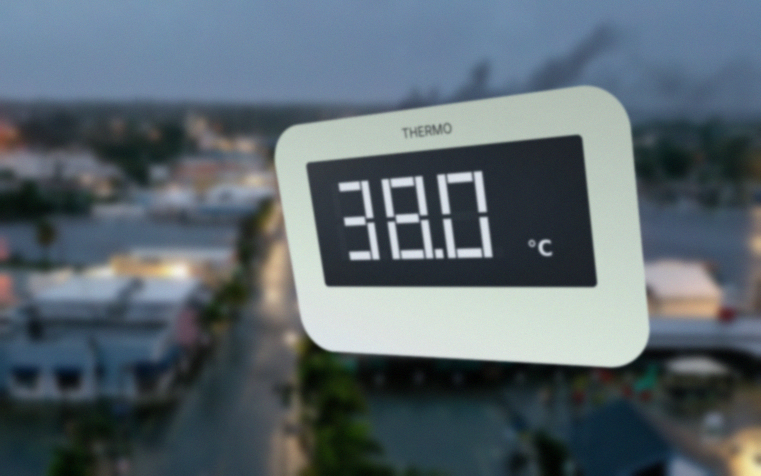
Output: 38.0 °C
